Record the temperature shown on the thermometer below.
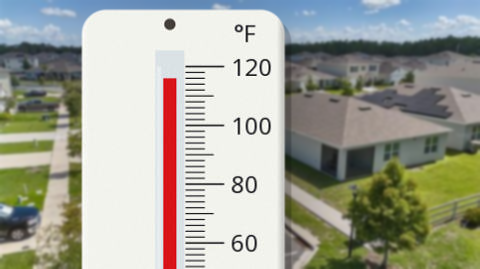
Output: 116 °F
